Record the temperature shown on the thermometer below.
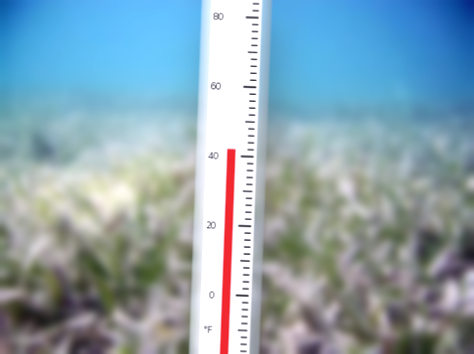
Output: 42 °F
